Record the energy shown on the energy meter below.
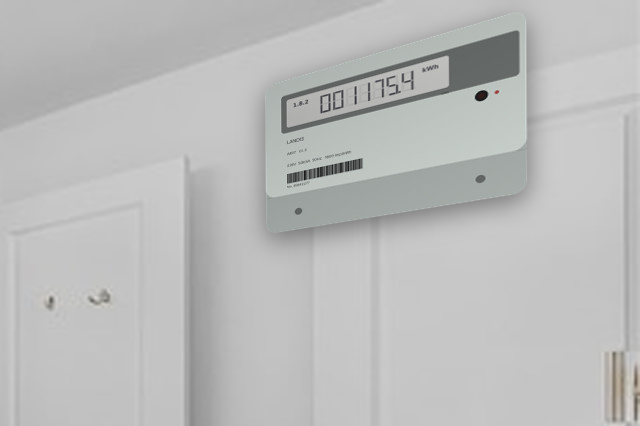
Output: 1175.4 kWh
